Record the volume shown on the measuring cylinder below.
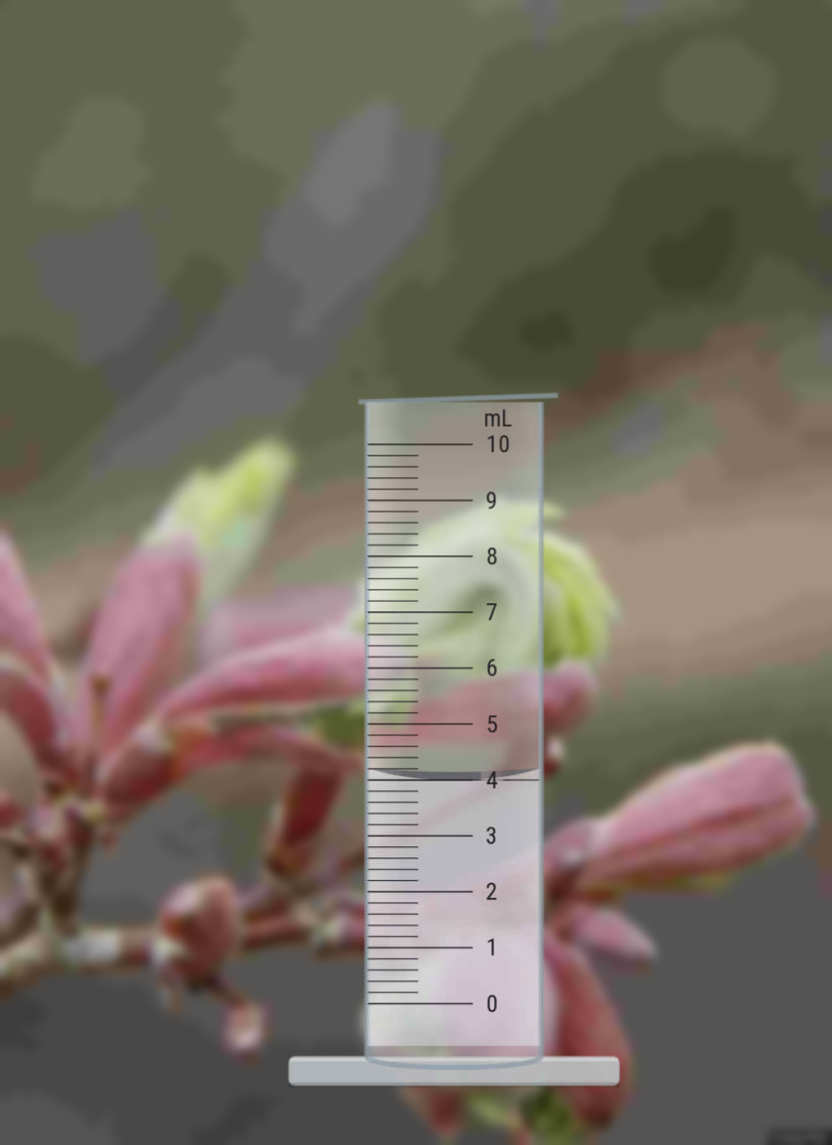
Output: 4 mL
